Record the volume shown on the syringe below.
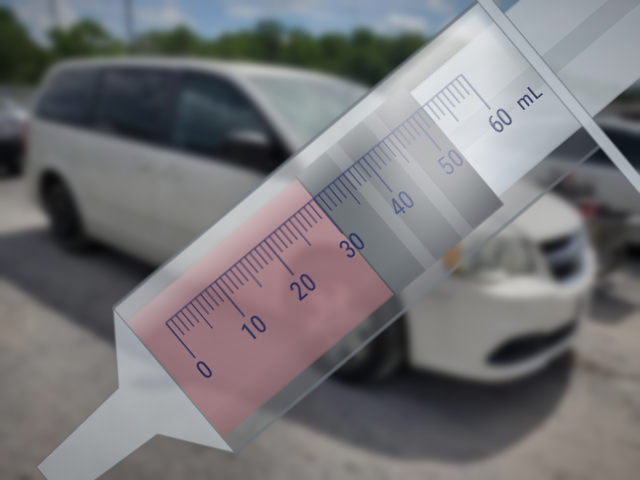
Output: 30 mL
